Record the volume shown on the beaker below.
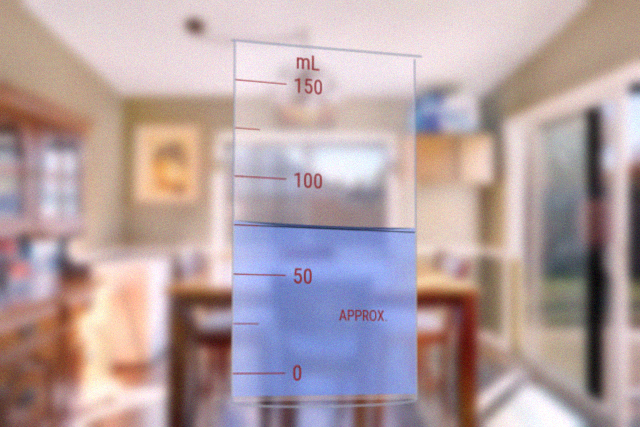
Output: 75 mL
